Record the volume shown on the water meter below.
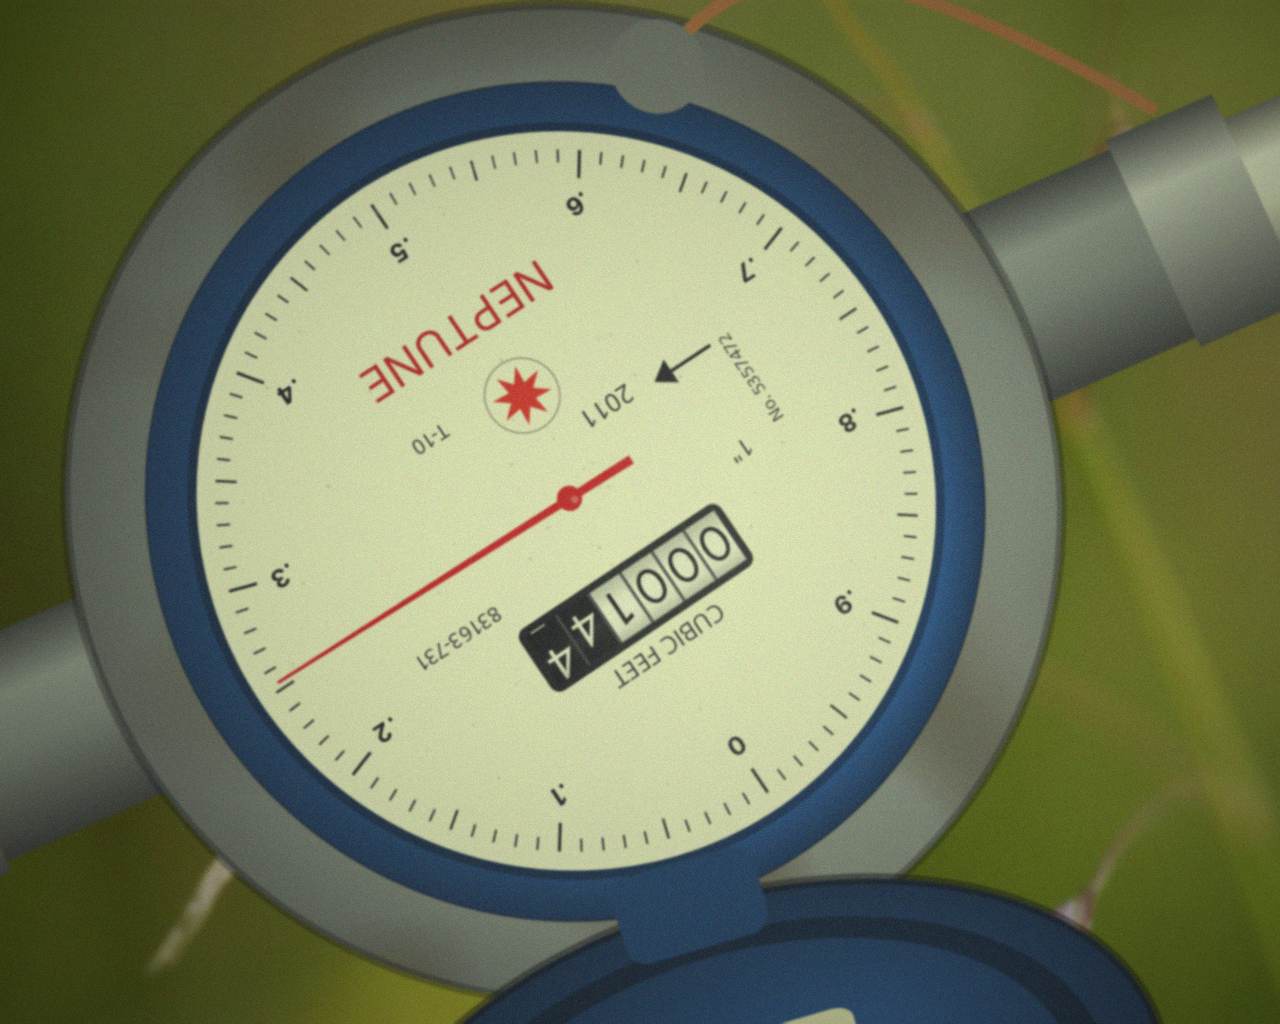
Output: 144.25 ft³
